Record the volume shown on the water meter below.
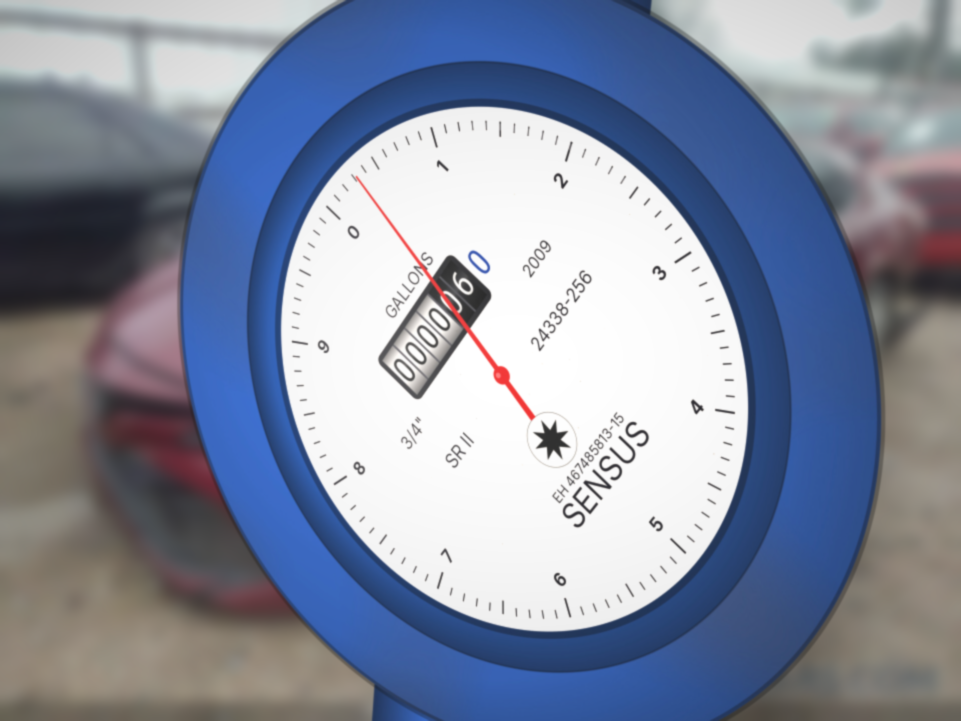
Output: 60.3 gal
